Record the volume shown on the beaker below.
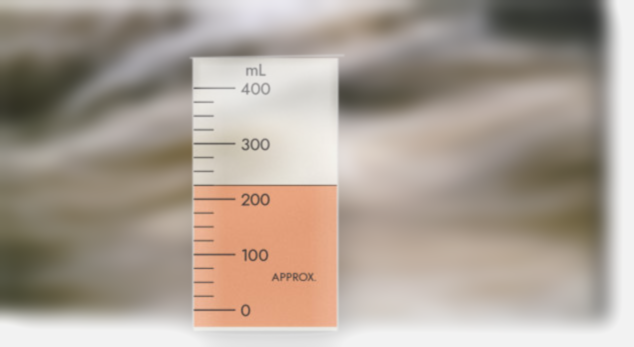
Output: 225 mL
